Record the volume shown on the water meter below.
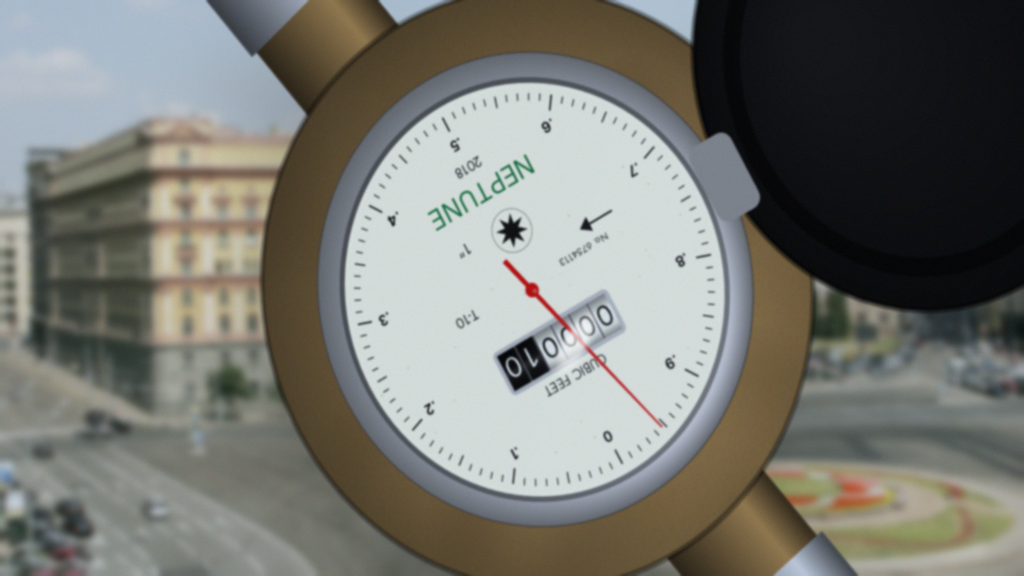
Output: 9.95 ft³
